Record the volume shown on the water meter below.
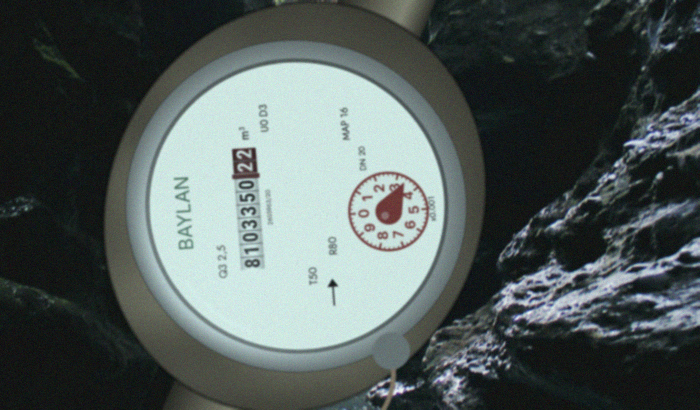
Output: 8103350.223 m³
